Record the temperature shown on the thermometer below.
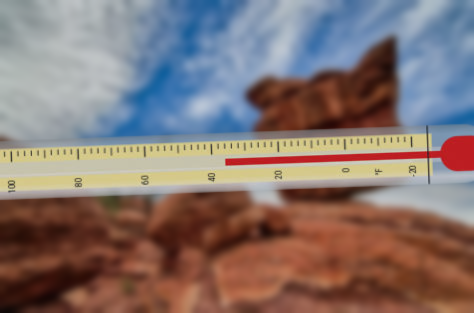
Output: 36 °F
